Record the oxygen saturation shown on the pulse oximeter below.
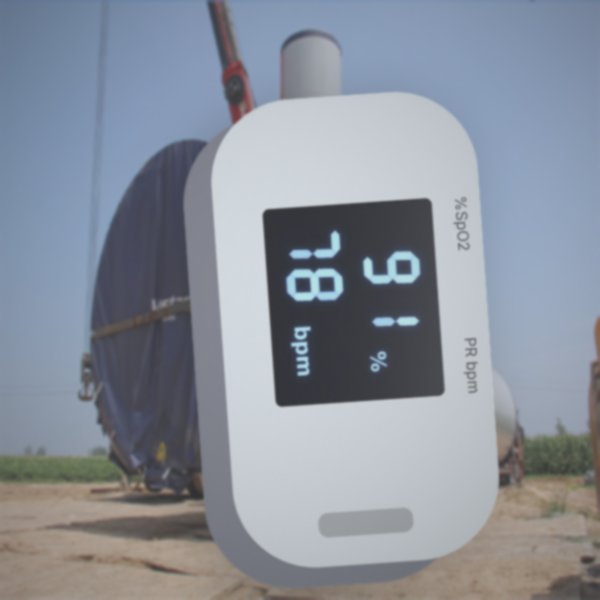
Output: 91 %
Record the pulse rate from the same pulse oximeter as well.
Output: 78 bpm
